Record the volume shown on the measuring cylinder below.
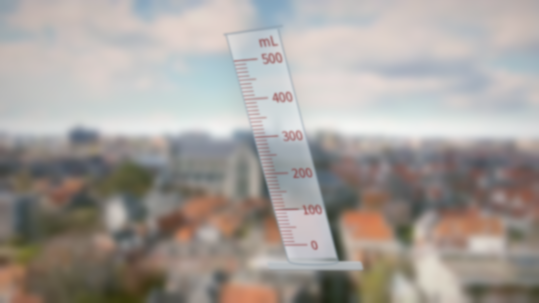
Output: 100 mL
